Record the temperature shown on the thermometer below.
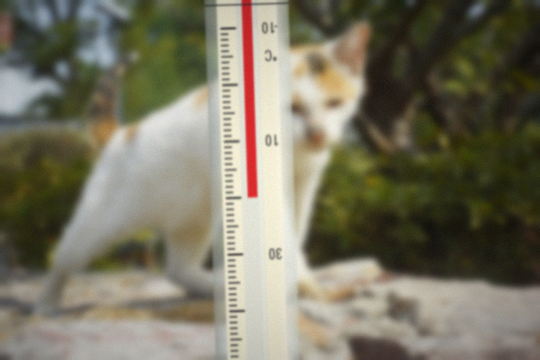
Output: 20 °C
